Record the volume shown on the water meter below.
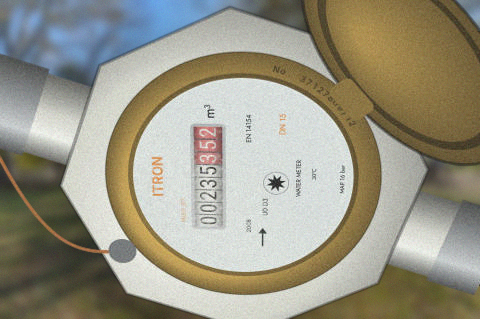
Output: 235.352 m³
